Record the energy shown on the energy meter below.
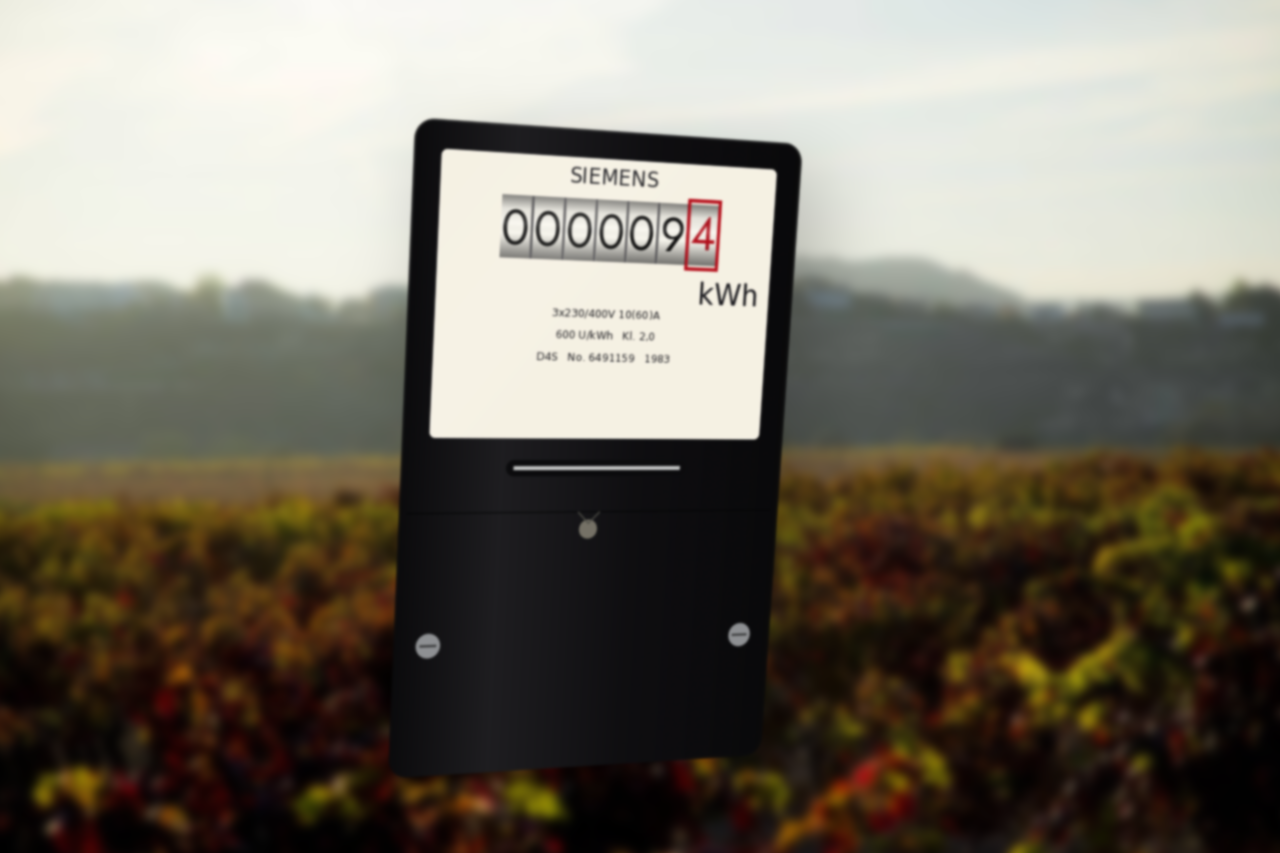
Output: 9.4 kWh
